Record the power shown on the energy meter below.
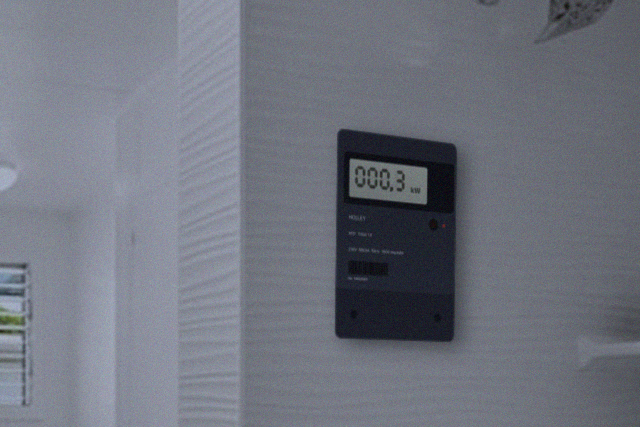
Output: 0.3 kW
